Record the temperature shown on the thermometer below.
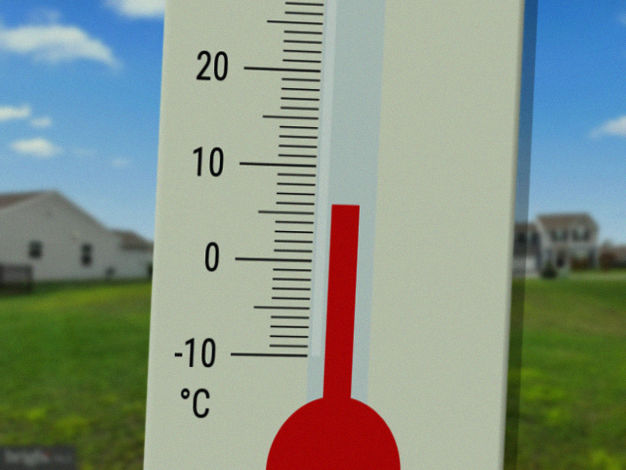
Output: 6 °C
